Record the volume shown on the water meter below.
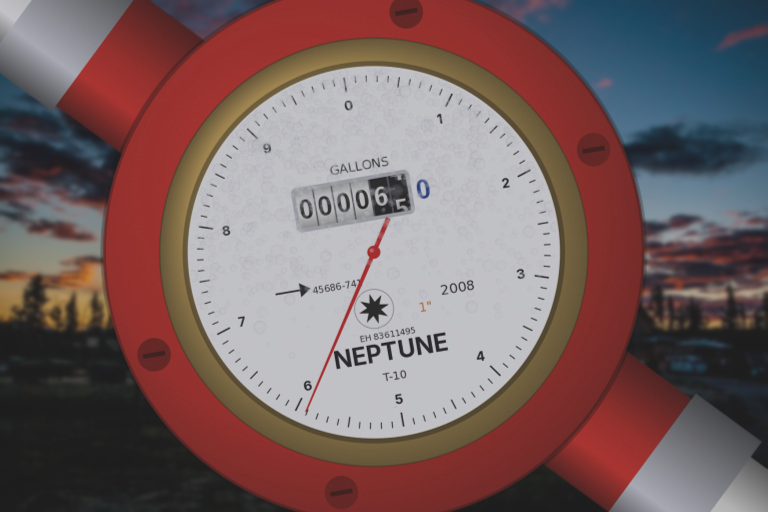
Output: 645.9 gal
